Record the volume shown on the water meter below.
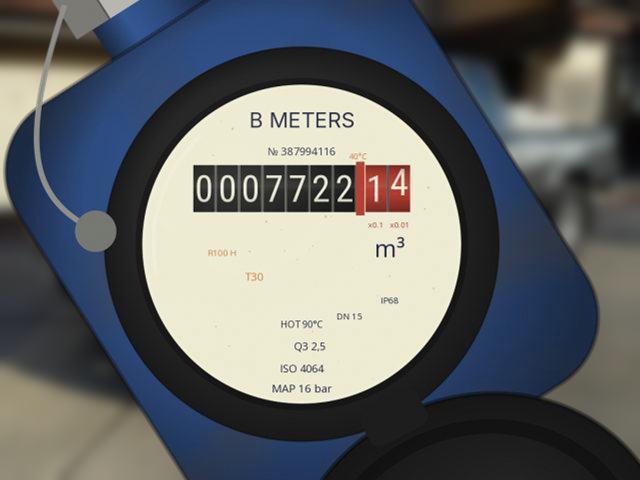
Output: 7722.14 m³
